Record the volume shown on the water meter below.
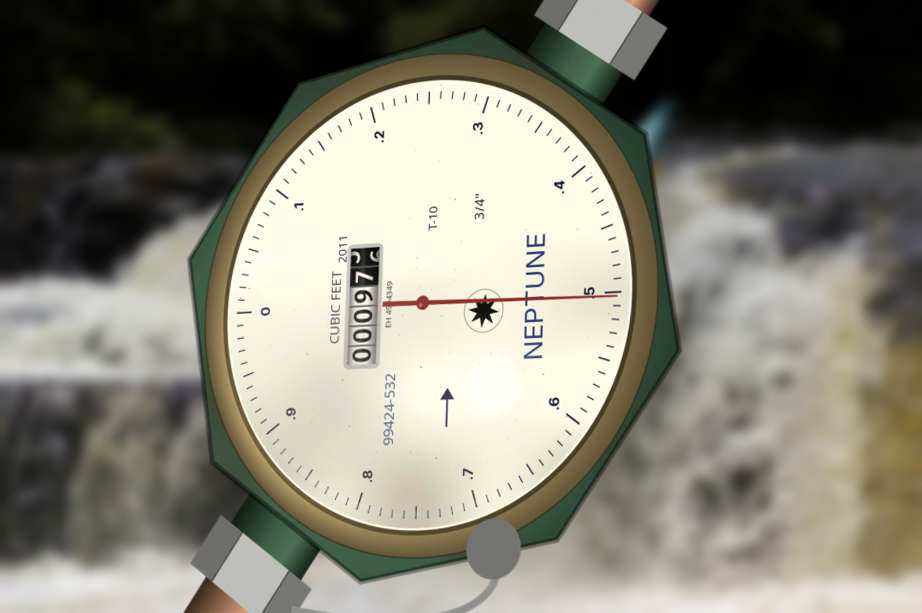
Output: 975.50 ft³
